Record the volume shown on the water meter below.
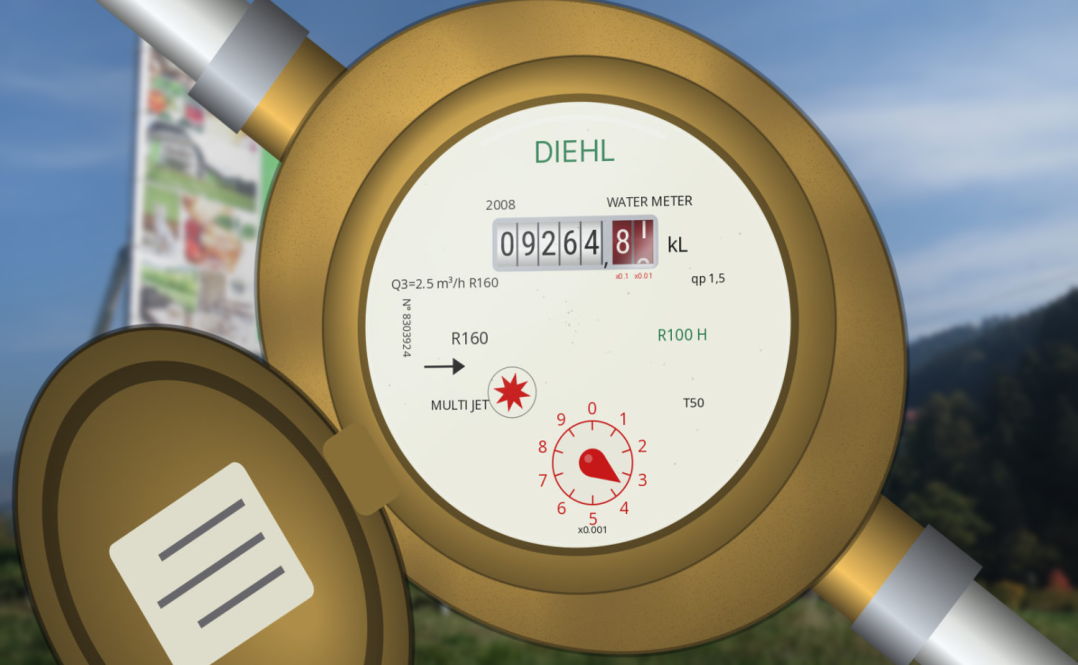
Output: 9264.813 kL
